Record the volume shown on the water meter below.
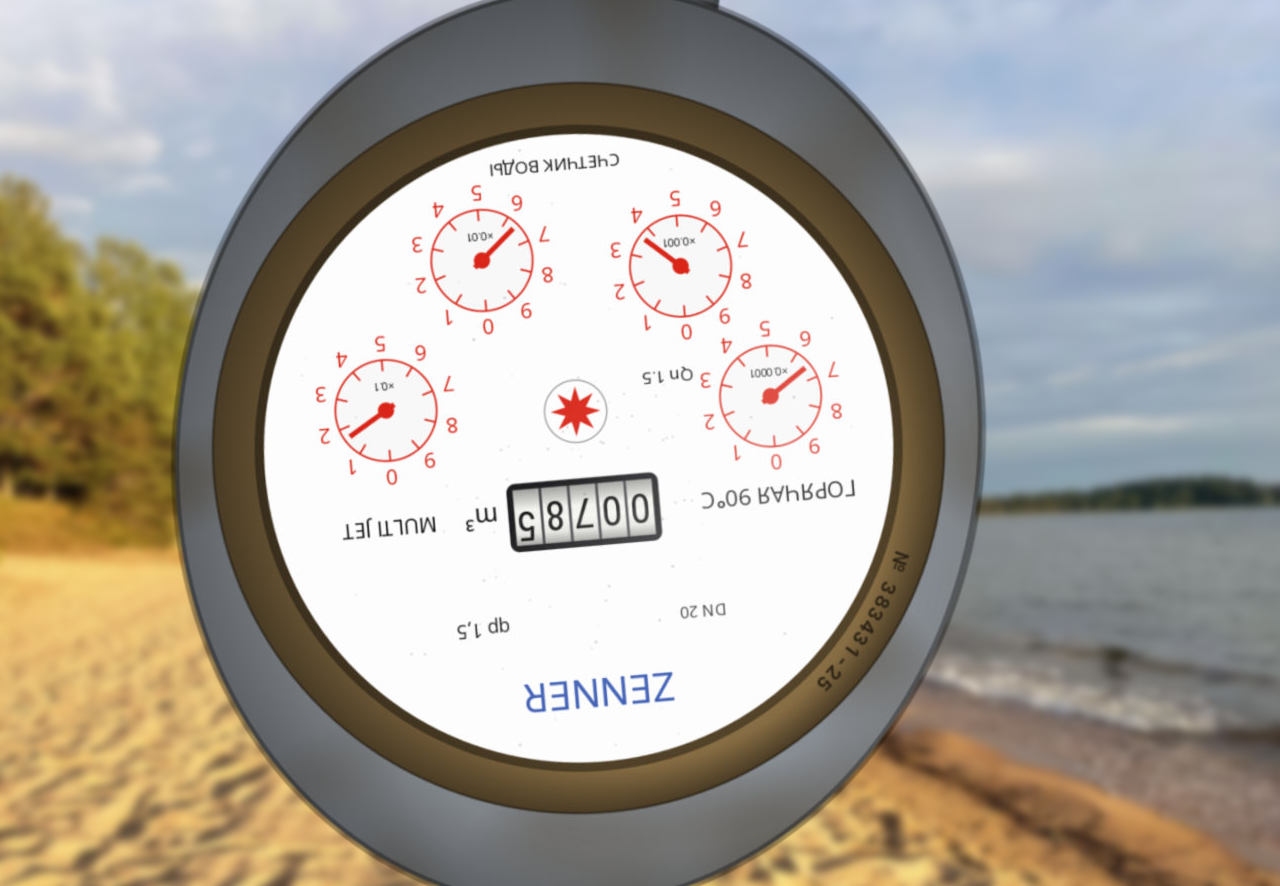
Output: 785.1636 m³
